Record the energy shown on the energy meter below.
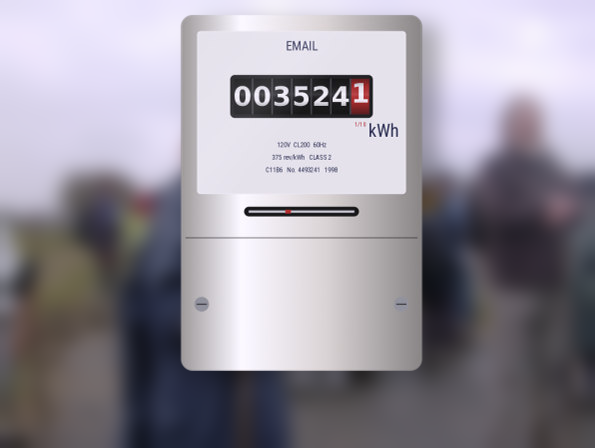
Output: 3524.1 kWh
